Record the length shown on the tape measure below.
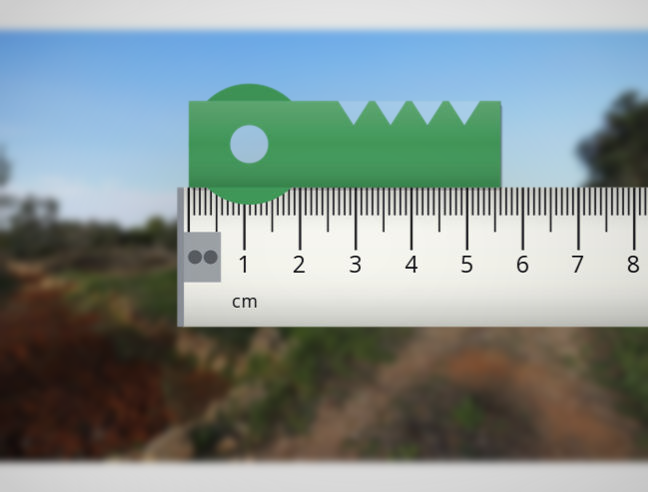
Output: 5.6 cm
